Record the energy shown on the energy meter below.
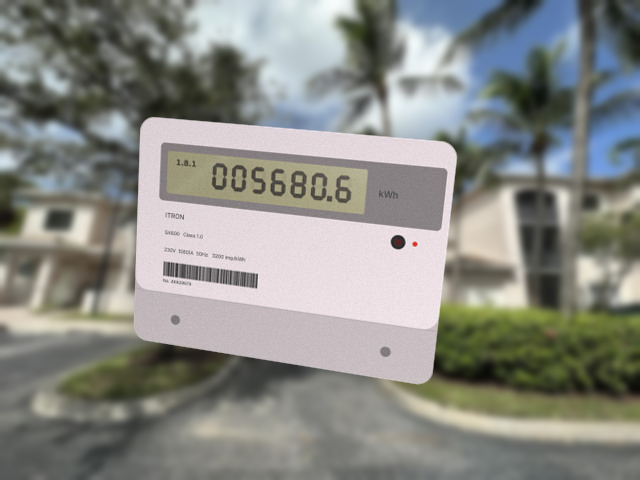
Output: 5680.6 kWh
